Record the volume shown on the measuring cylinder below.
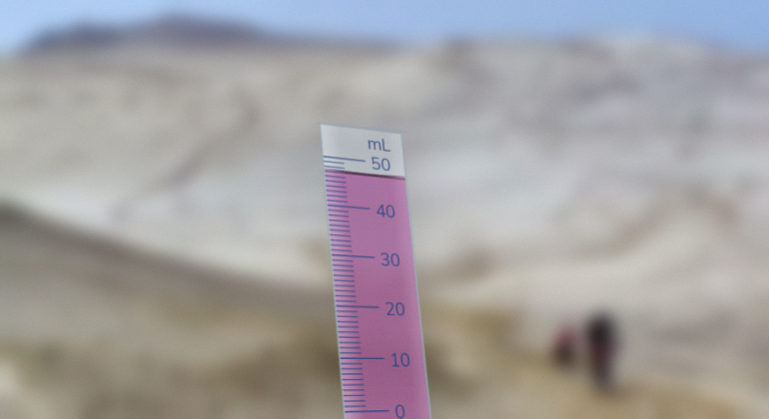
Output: 47 mL
